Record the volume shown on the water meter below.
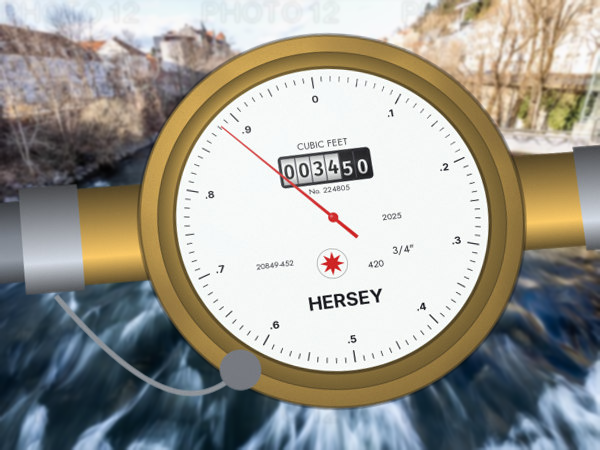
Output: 3449.88 ft³
